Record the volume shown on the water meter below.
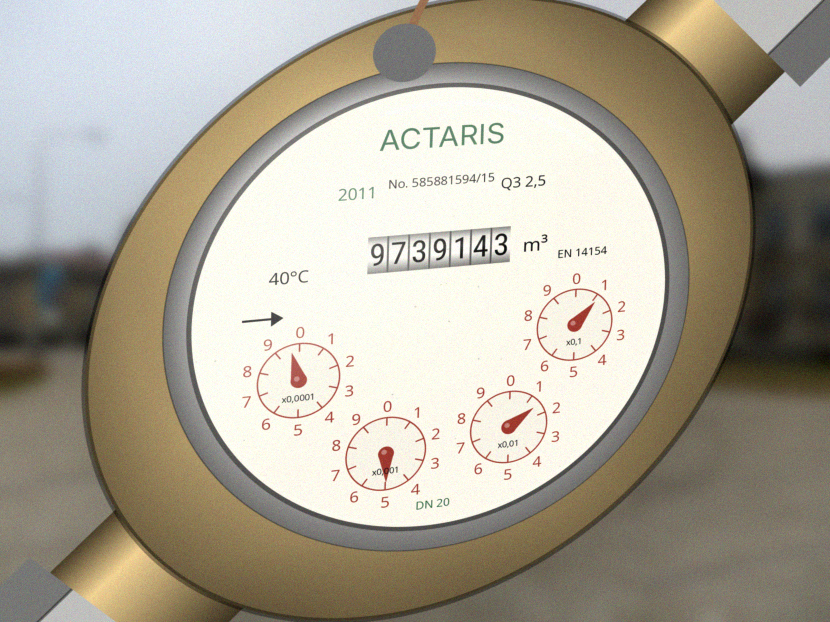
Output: 9739143.1149 m³
